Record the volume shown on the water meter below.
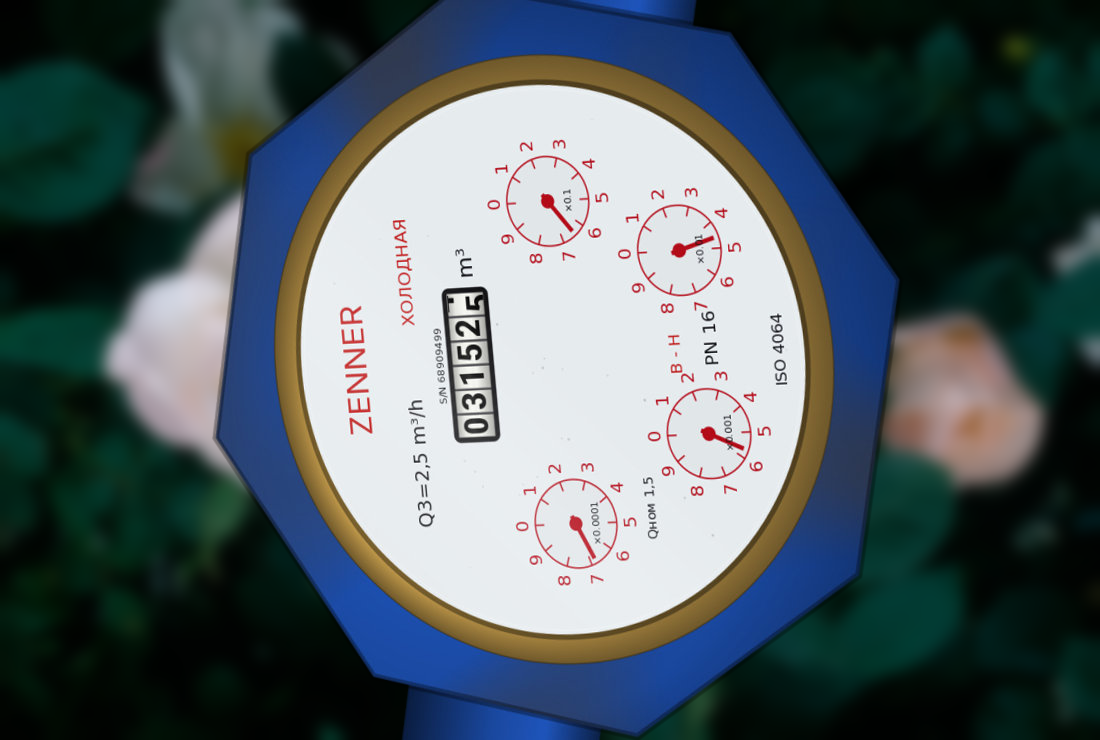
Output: 31524.6456 m³
